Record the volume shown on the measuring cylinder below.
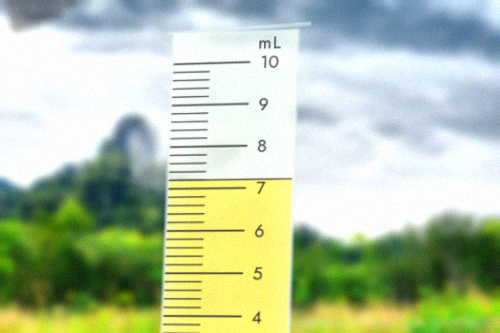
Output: 7.2 mL
